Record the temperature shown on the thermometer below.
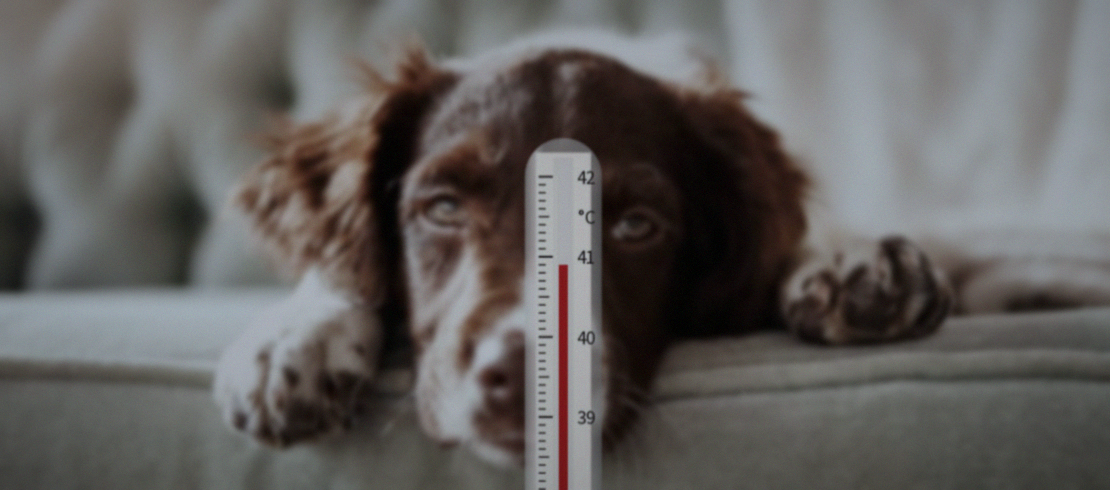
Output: 40.9 °C
